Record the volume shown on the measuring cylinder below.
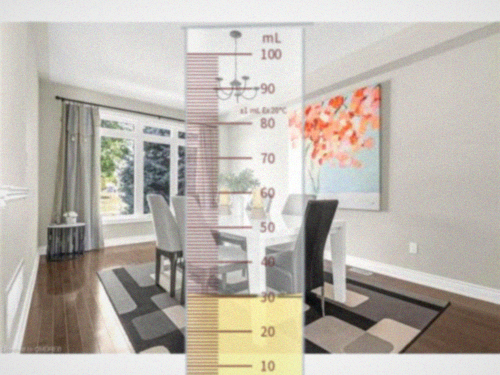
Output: 30 mL
